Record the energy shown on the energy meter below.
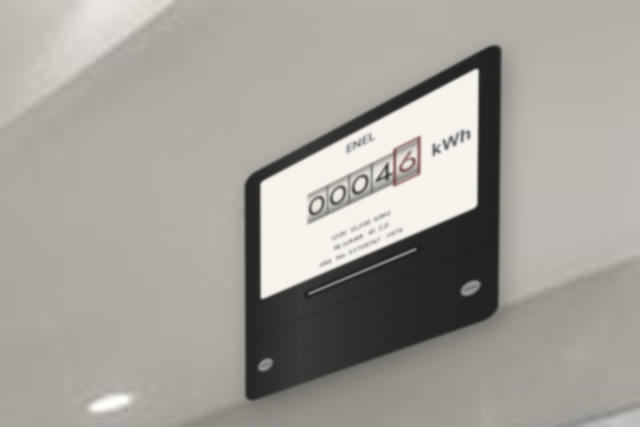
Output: 4.6 kWh
